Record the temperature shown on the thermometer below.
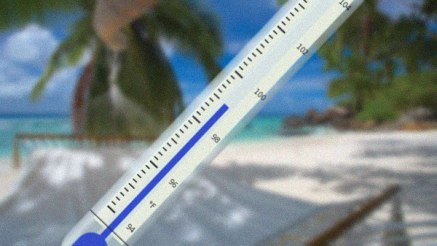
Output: 99 °F
